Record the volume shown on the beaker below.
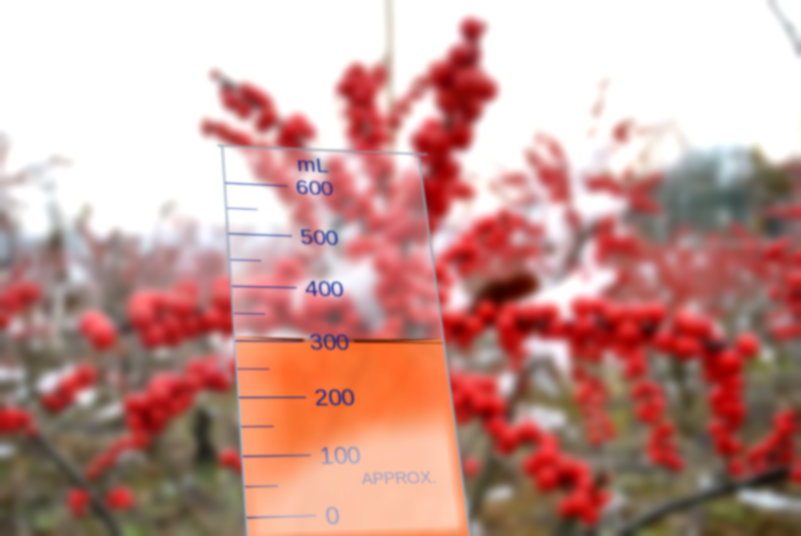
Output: 300 mL
